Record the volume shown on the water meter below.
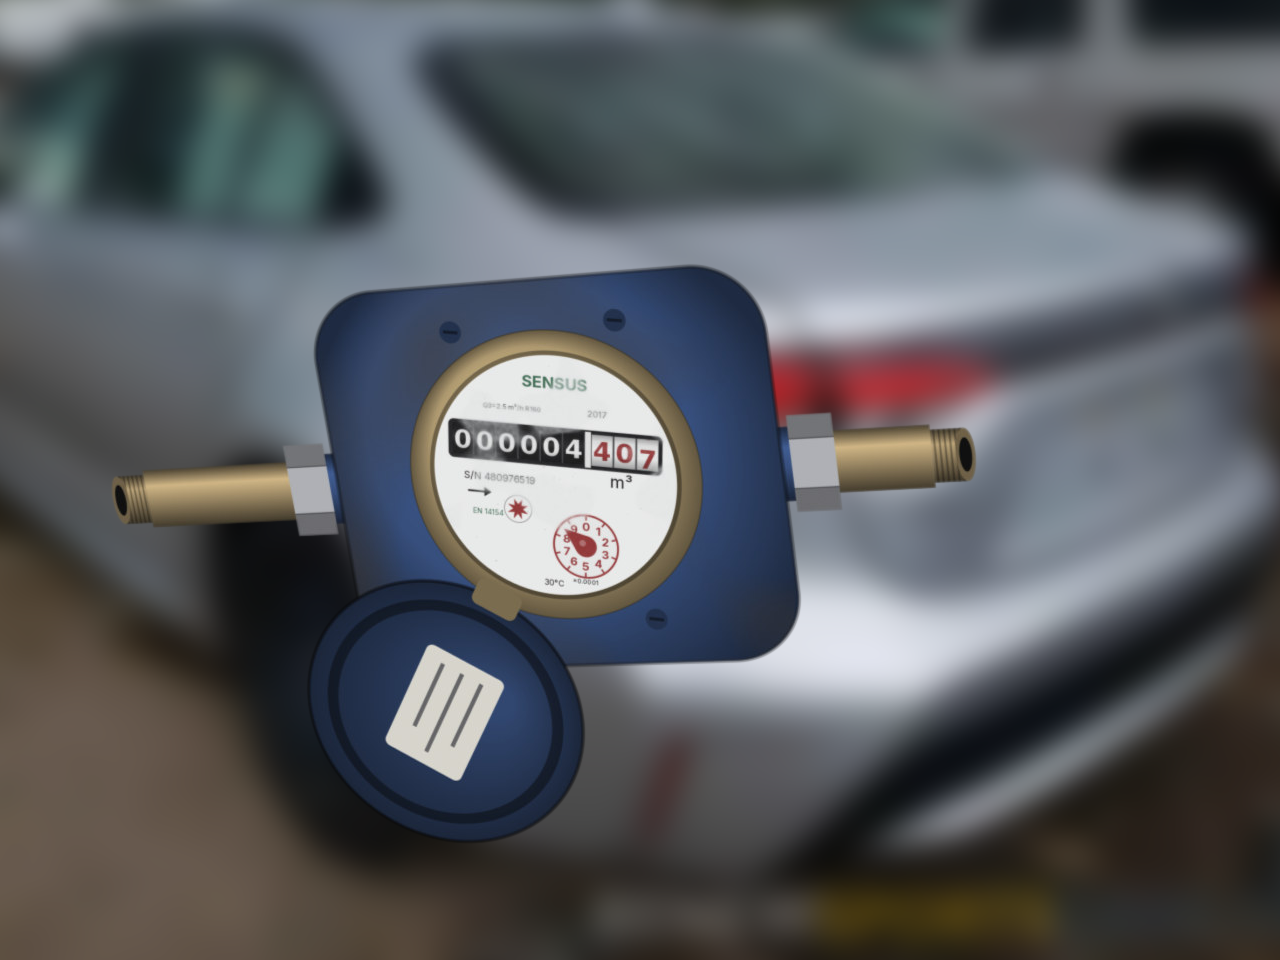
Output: 4.4068 m³
